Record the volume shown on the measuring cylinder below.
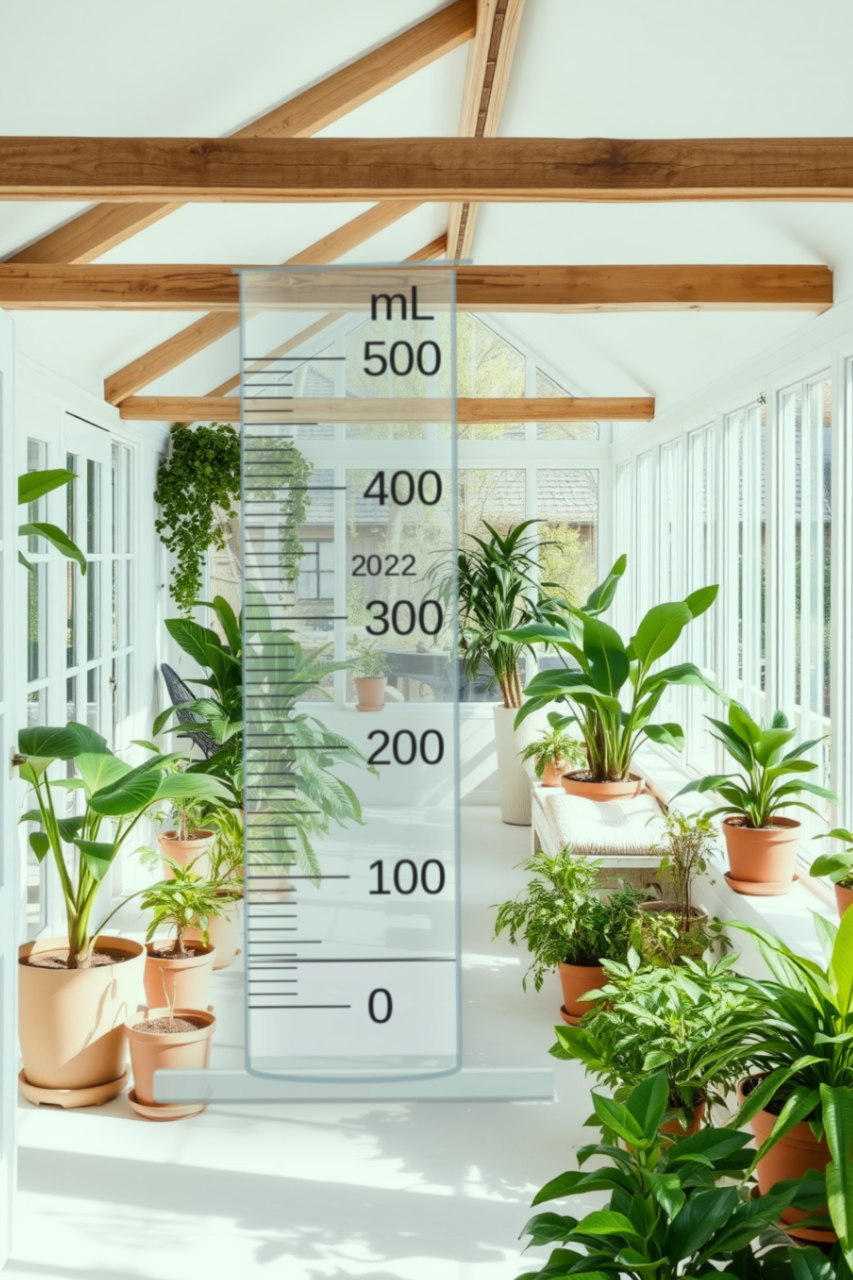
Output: 35 mL
